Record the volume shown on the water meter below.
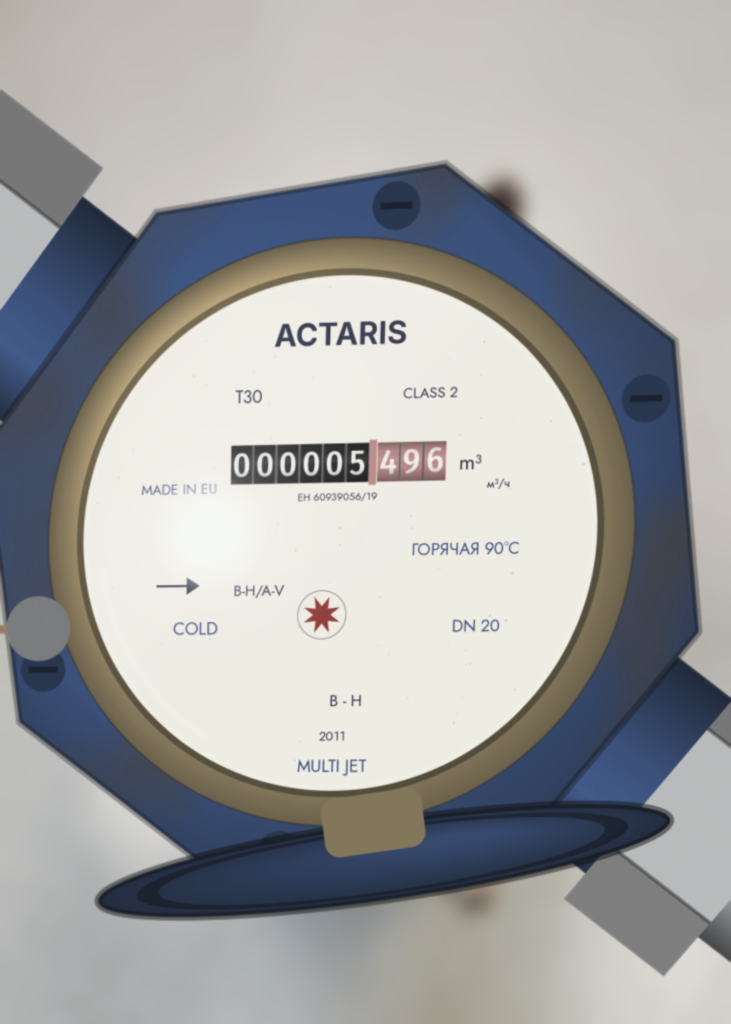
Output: 5.496 m³
